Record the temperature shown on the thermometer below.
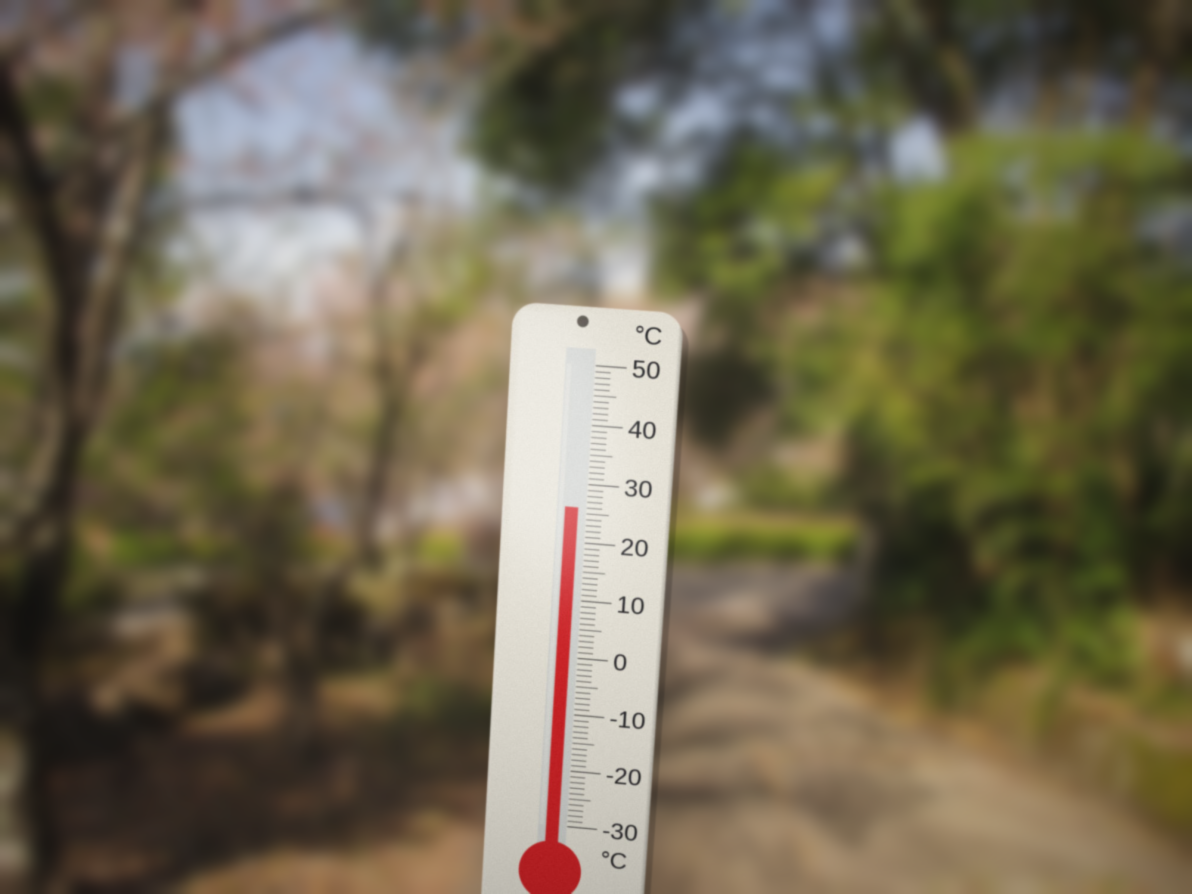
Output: 26 °C
